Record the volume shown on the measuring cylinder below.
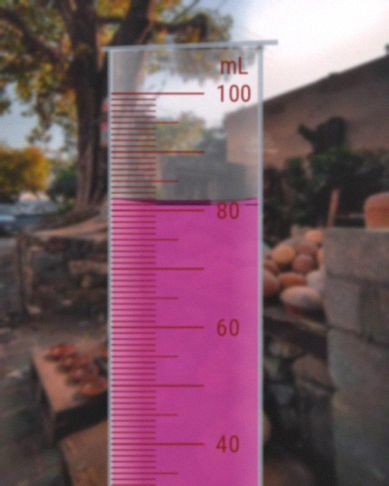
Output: 81 mL
